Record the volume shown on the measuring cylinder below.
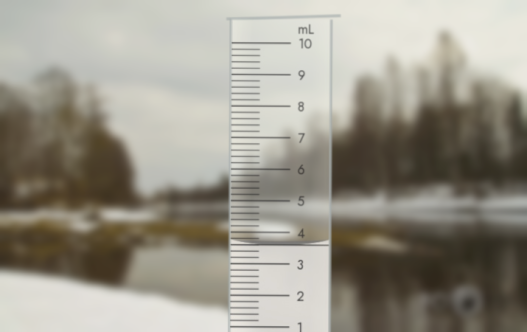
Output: 3.6 mL
